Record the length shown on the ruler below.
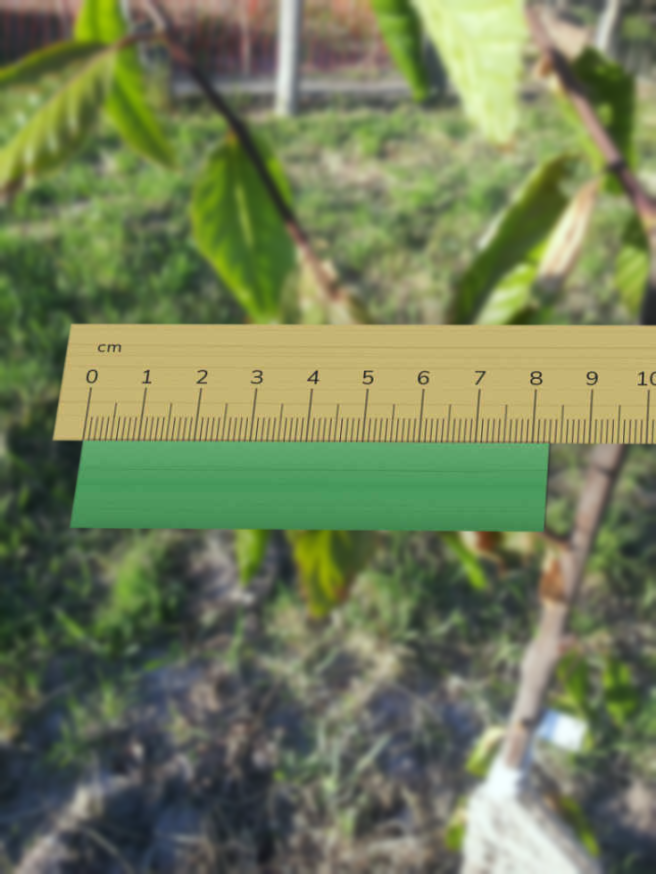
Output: 8.3 cm
